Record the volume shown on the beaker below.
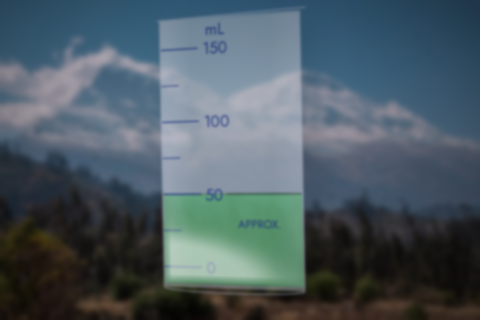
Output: 50 mL
